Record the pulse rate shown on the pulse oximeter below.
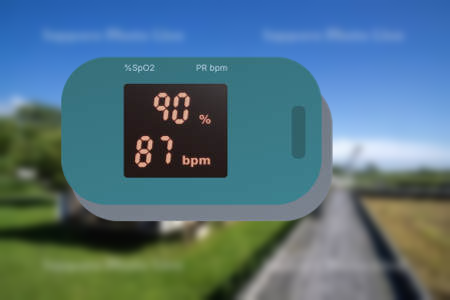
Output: 87 bpm
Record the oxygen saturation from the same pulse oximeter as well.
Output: 90 %
